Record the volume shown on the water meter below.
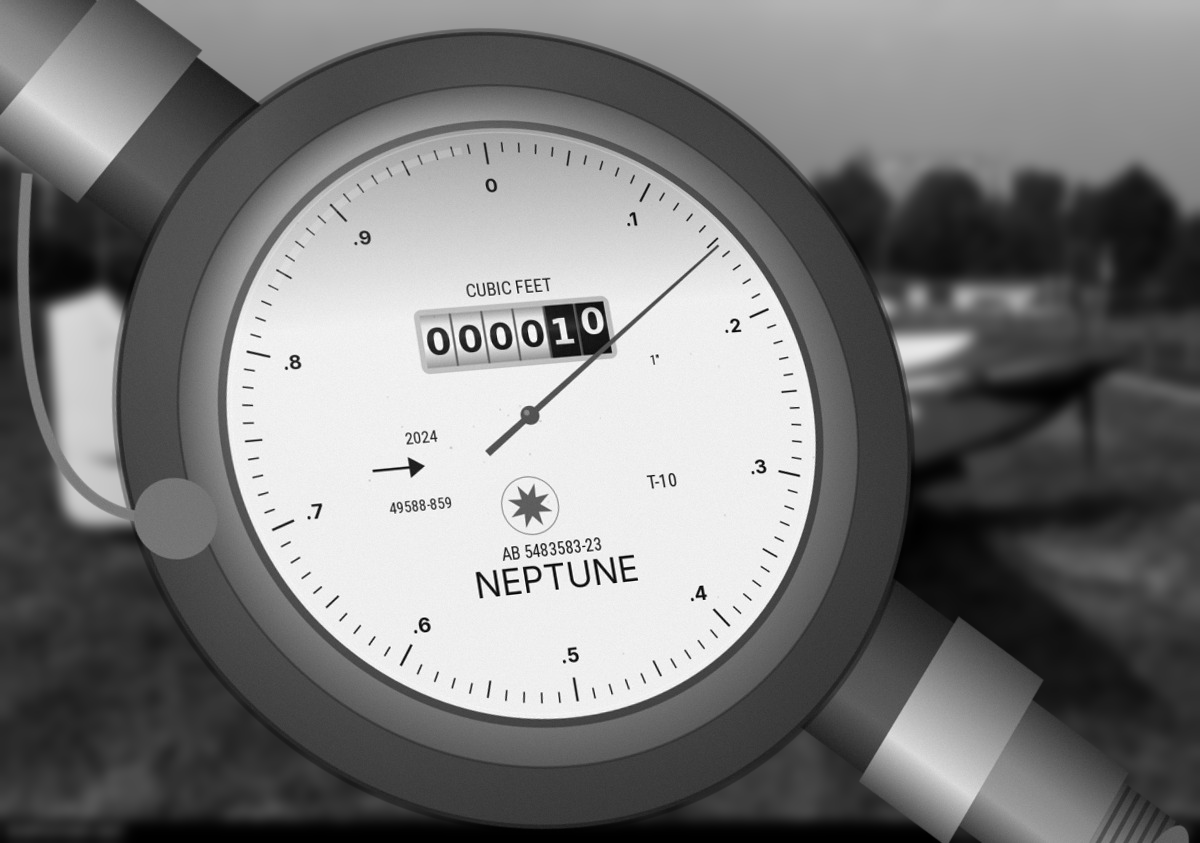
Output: 10.15 ft³
